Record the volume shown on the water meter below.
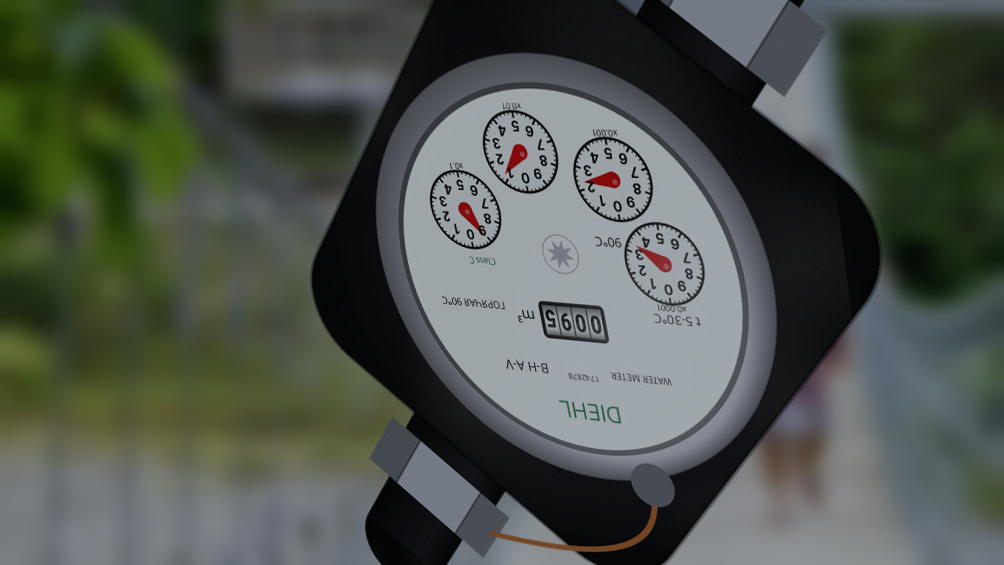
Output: 94.9123 m³
